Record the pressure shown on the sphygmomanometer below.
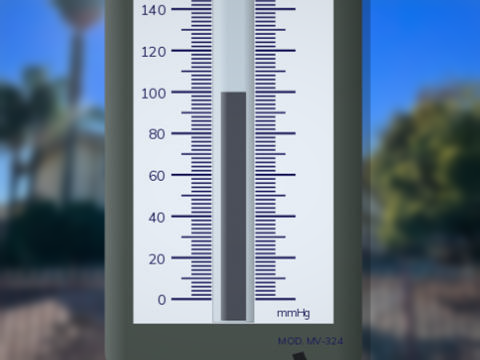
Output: 100 mmHg
